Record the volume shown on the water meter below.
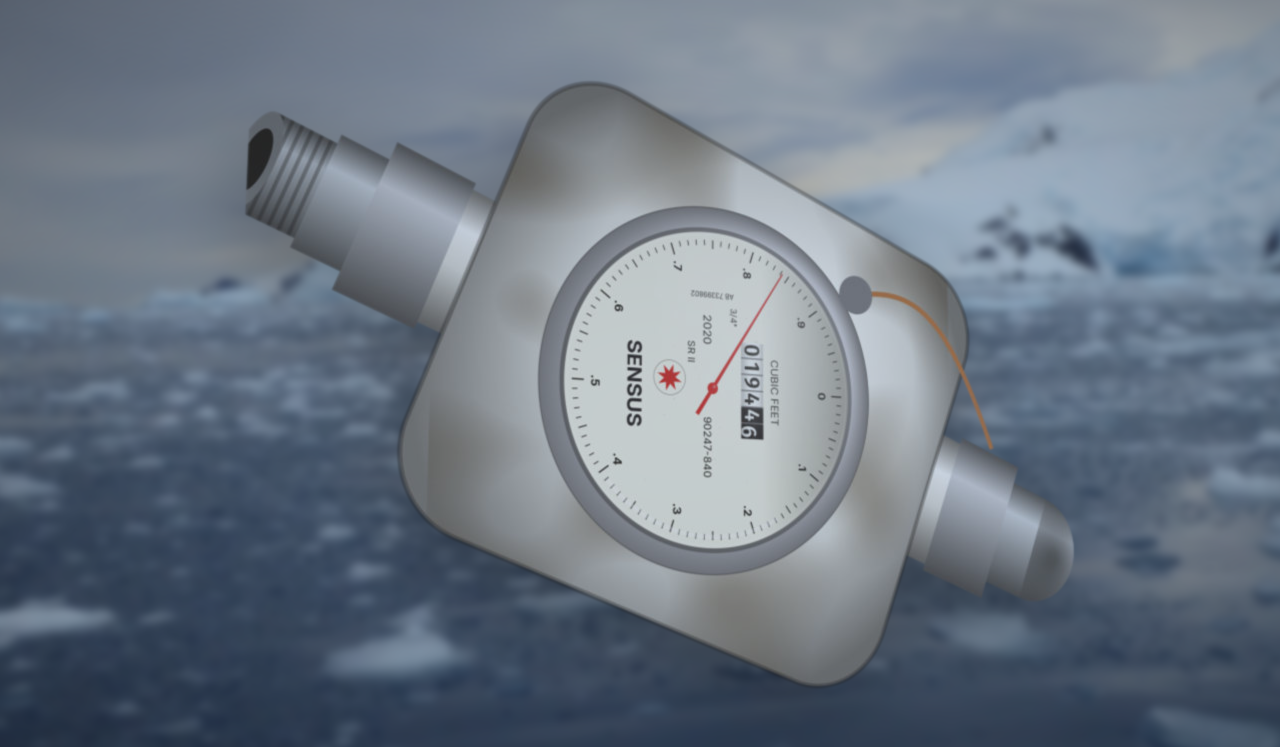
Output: 19445.84 ft³
